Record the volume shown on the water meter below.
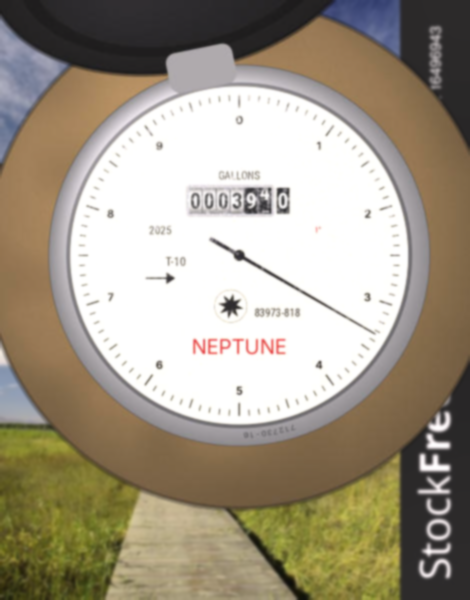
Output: 3943.3 gal
